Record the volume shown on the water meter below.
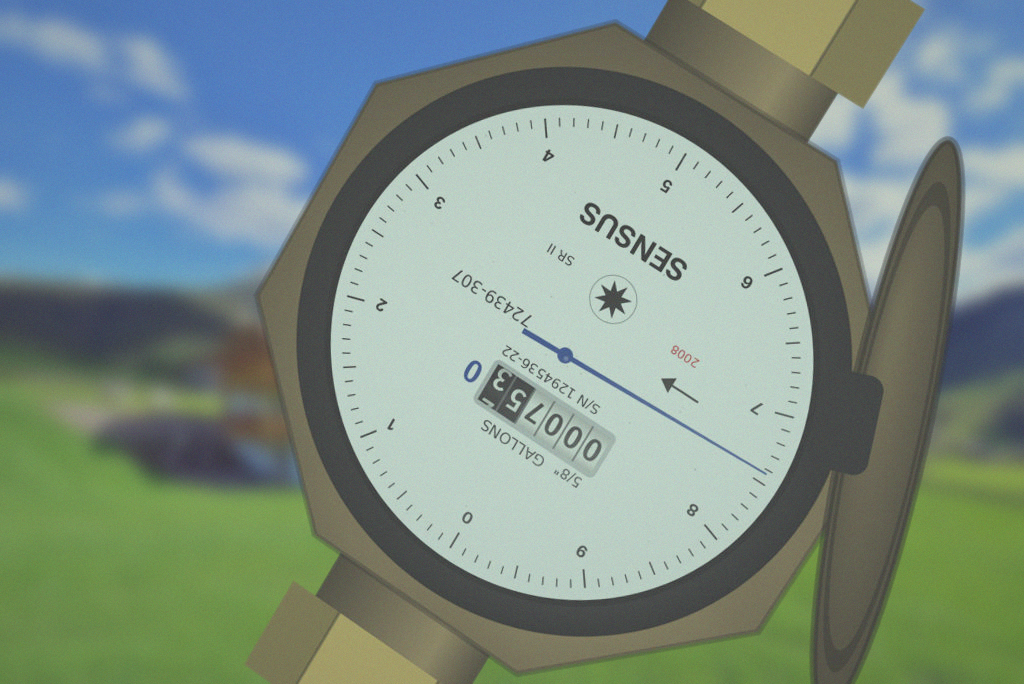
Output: 7527.4 gal
